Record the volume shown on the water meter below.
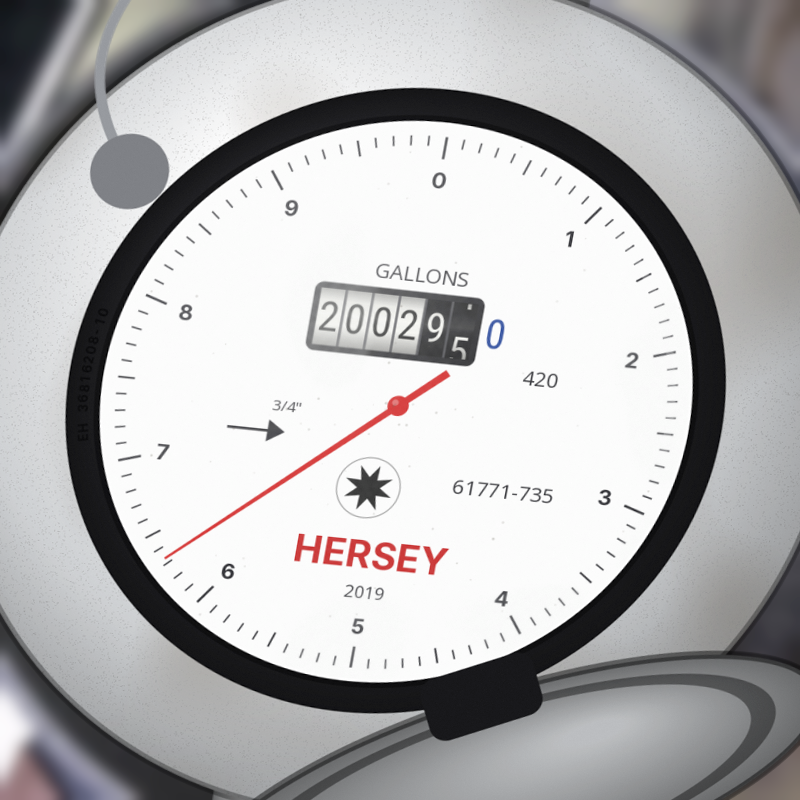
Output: 2002946.3 gal
